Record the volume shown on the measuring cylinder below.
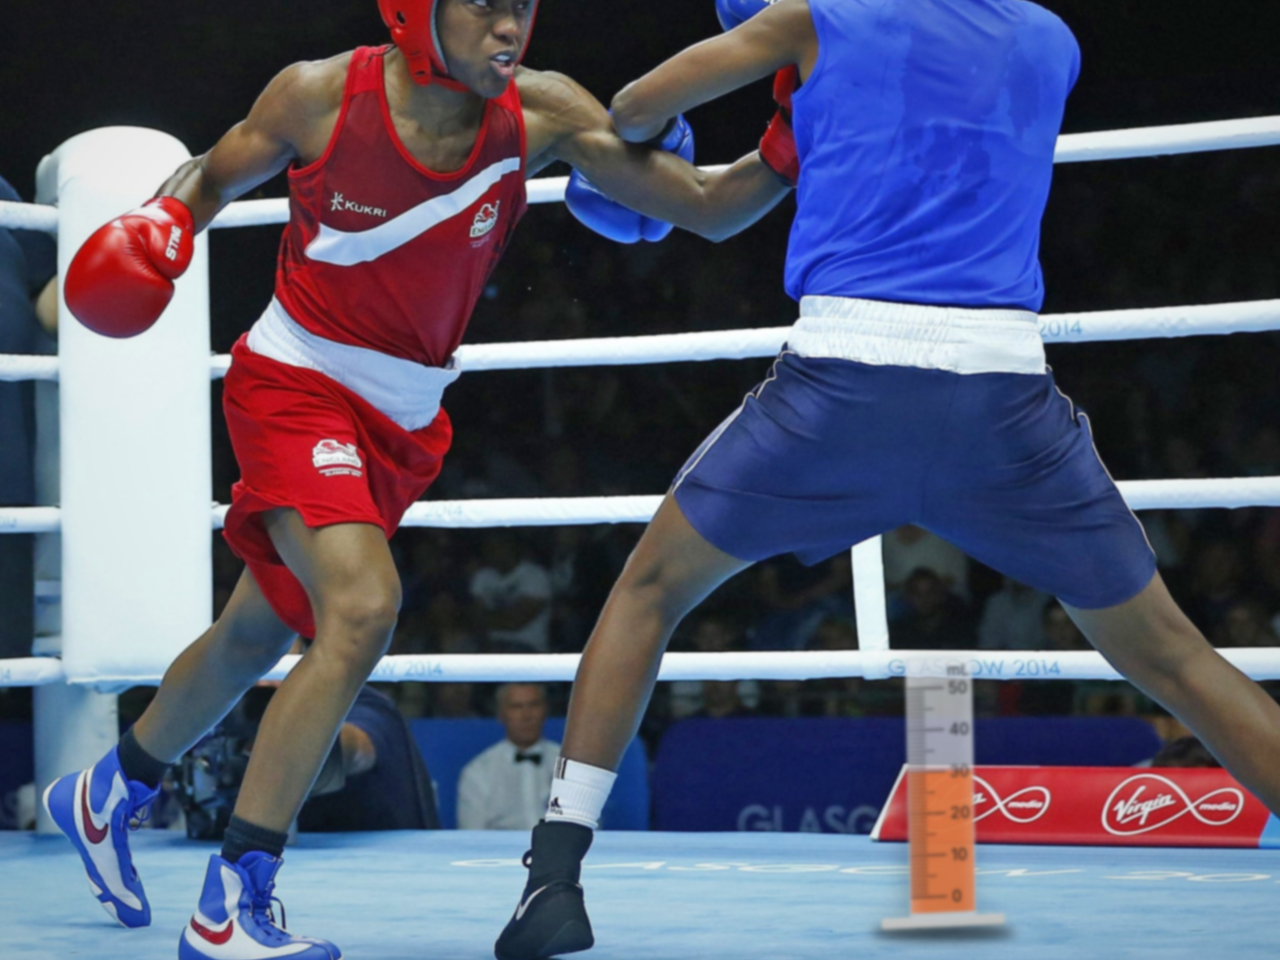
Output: 30 mL
